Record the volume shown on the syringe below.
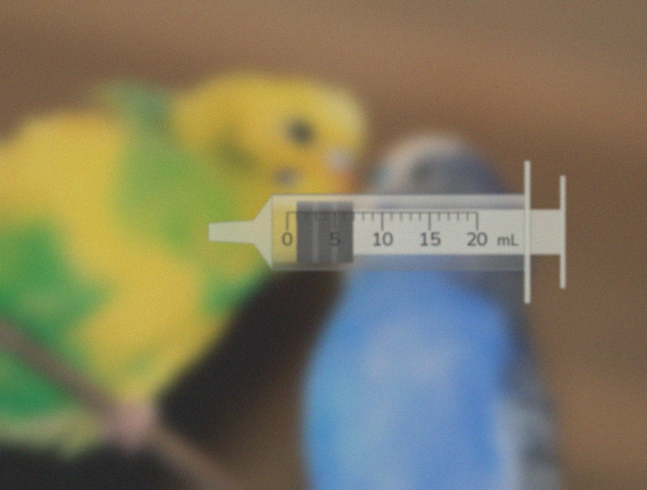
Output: 1 mL
